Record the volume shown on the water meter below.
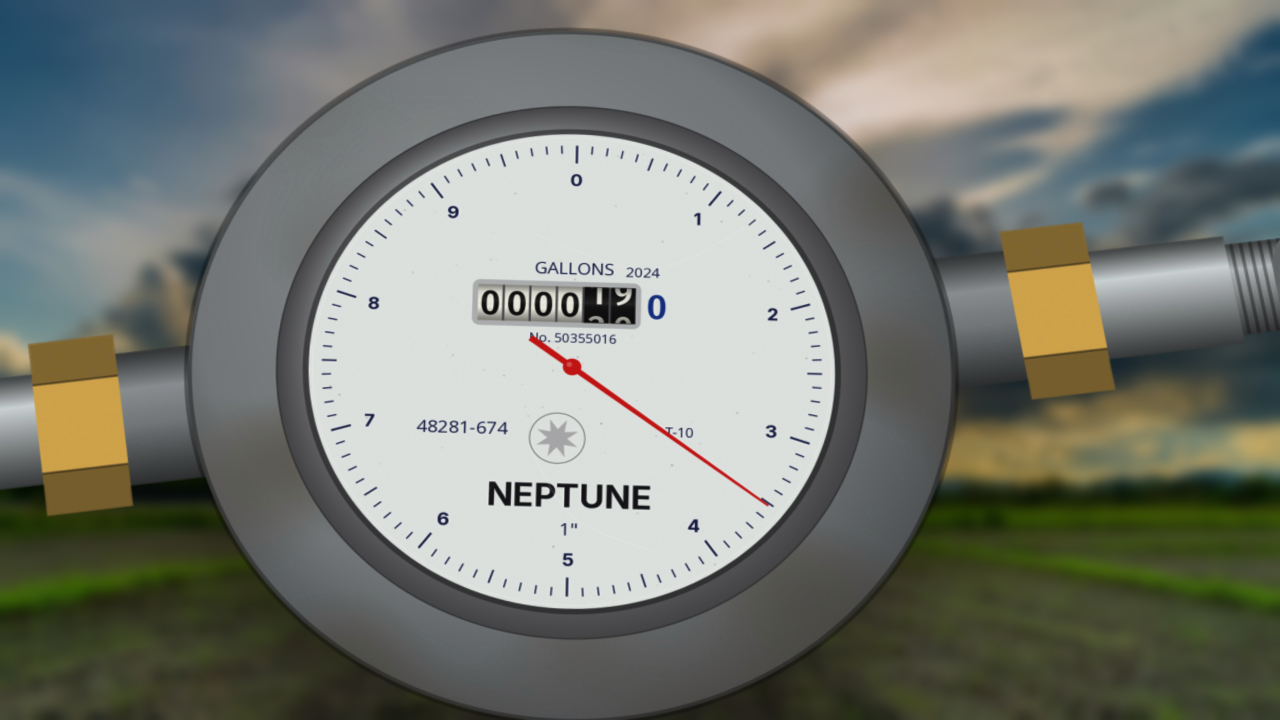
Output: 193.5 gal
